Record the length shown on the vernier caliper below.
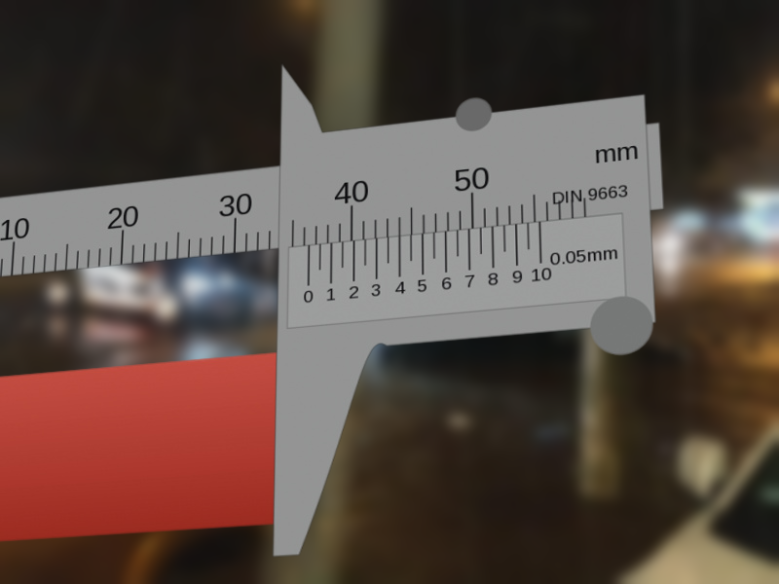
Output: 36.4 mm
